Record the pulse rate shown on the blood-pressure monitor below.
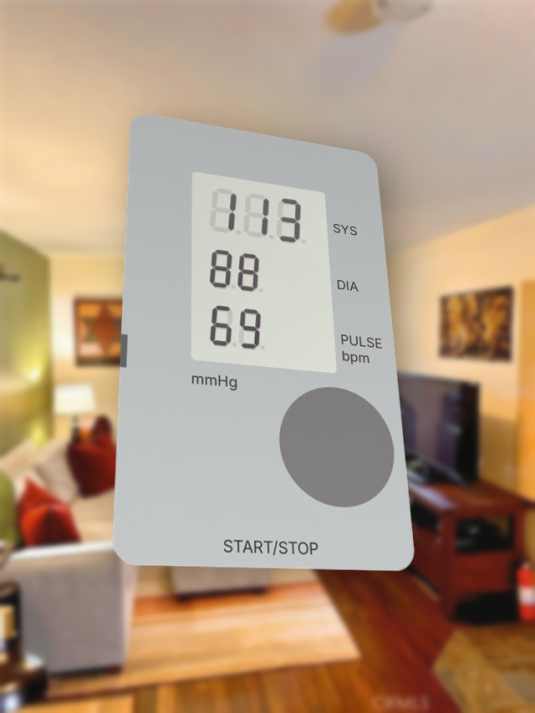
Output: 69 bpm
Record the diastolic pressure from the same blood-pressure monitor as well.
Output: 88 mmHg
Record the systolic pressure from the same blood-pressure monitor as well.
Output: 113 mmHg
